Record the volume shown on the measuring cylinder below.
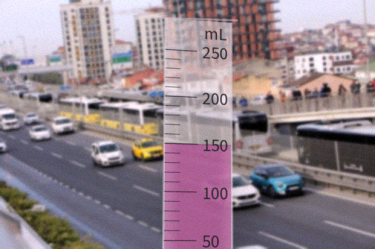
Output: 150 mL
